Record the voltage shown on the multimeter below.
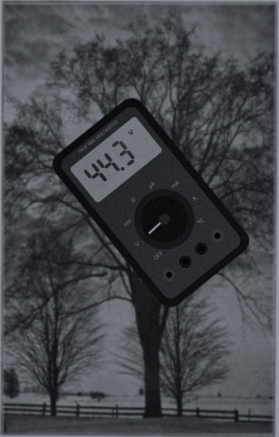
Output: 44.3 V
